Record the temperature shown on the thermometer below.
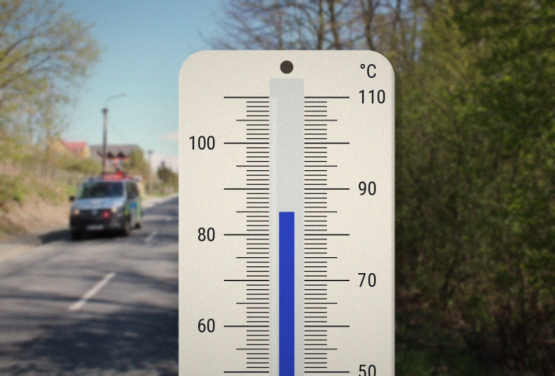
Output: 85 °C
